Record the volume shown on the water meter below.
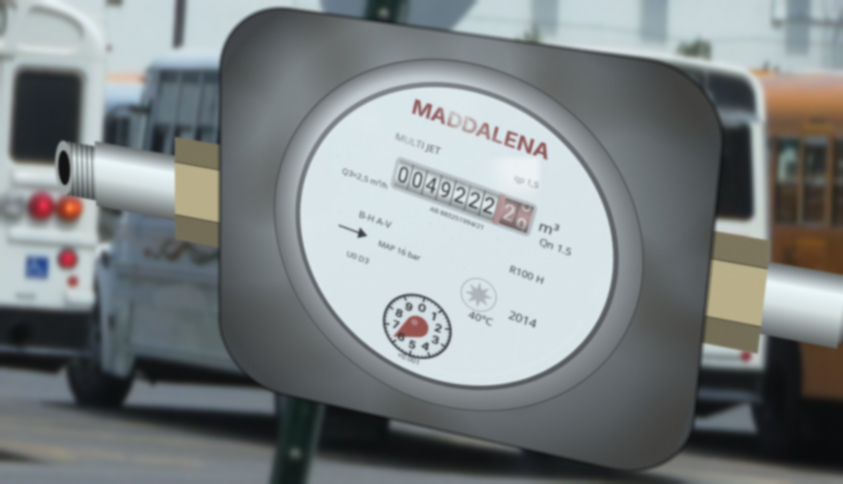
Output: 49222.286 m³
